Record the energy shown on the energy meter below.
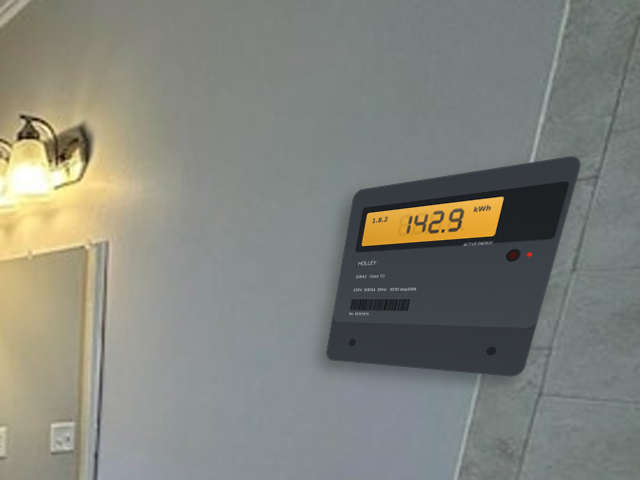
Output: 142.9 kWh
